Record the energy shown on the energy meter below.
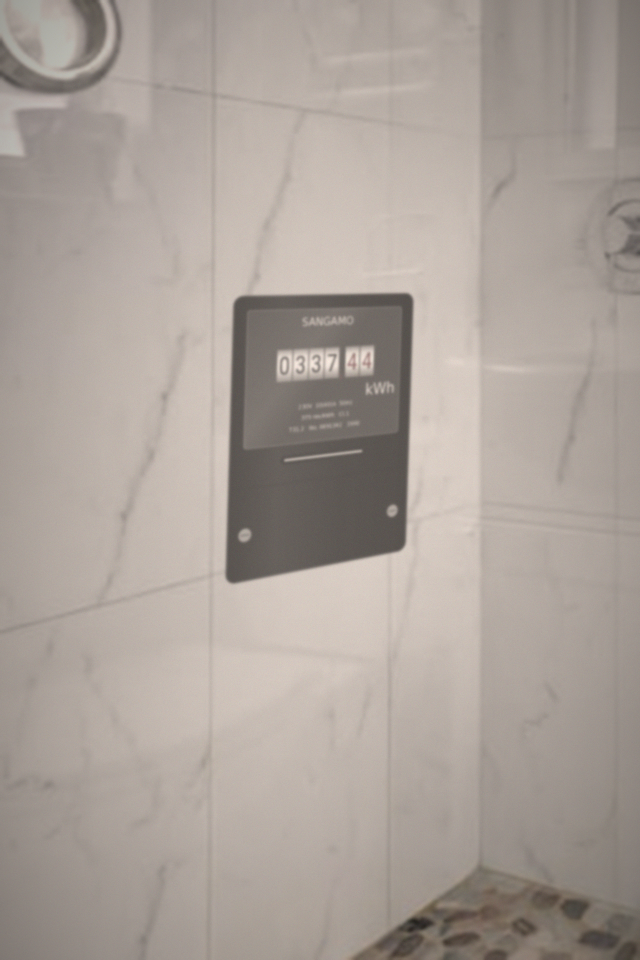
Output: 337.44 kWh
